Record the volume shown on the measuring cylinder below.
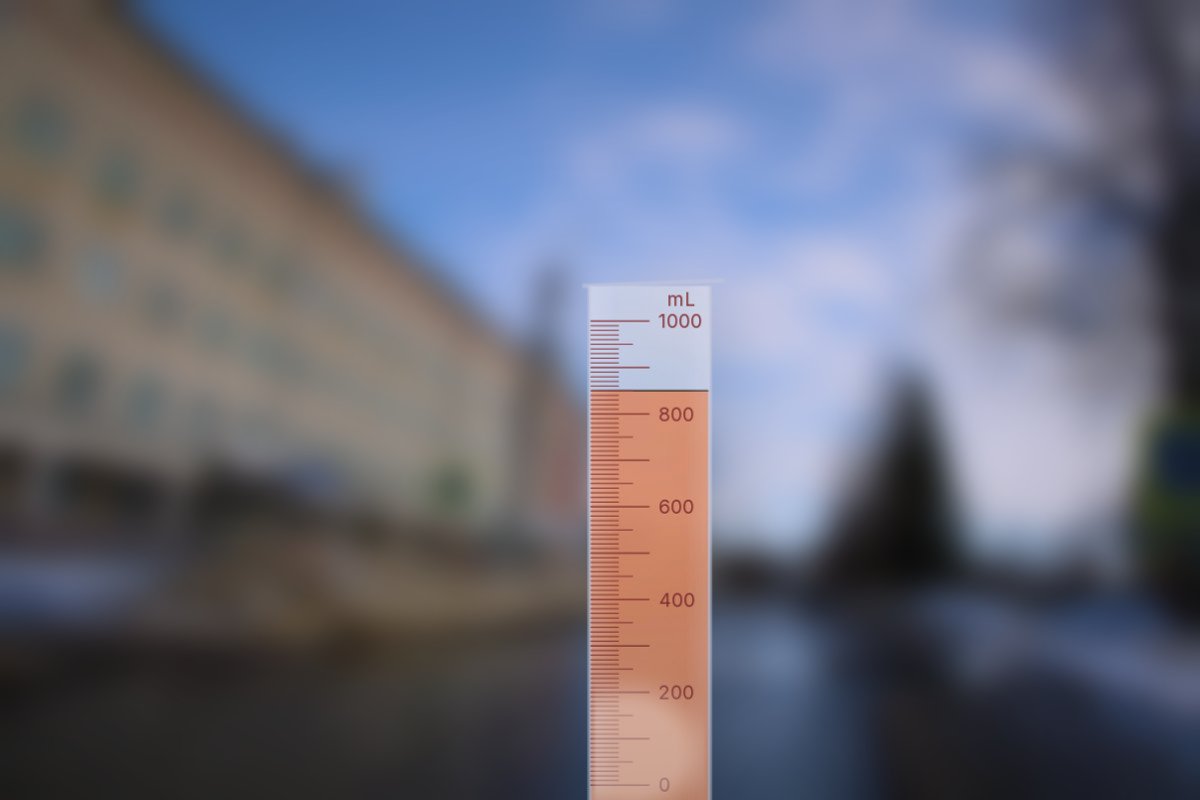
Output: 850 mL
